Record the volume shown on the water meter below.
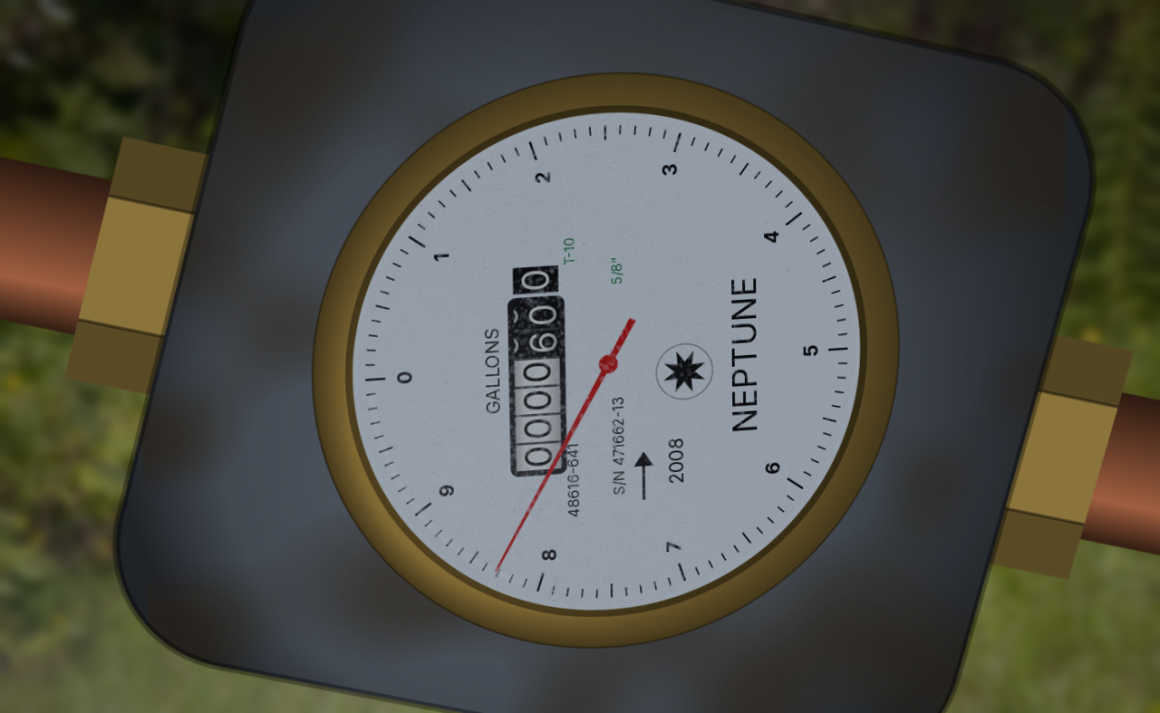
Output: 598.3 gal
